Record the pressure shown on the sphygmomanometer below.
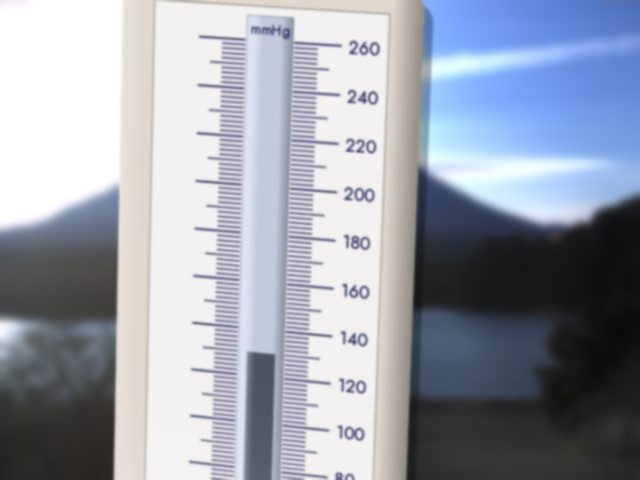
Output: 130 mmHg
